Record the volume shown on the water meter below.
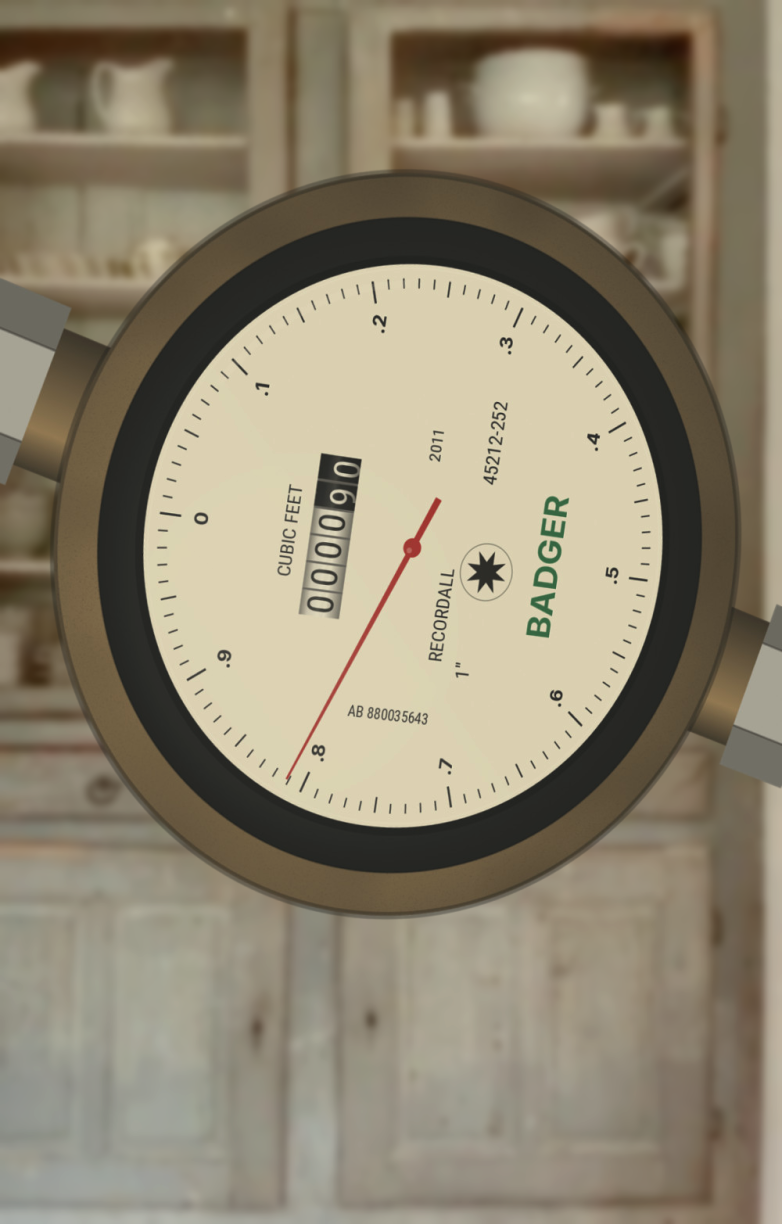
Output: 89.81 ft³
